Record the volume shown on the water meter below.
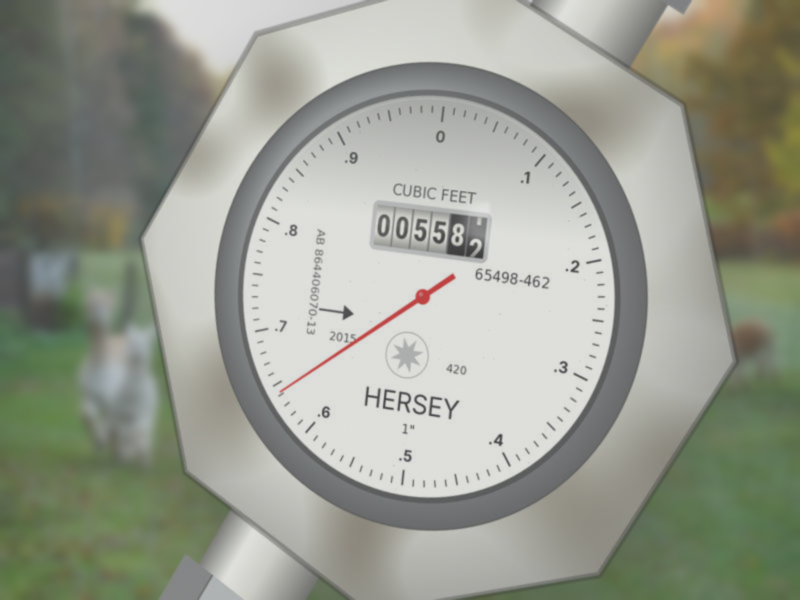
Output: 5581.64 ft³
